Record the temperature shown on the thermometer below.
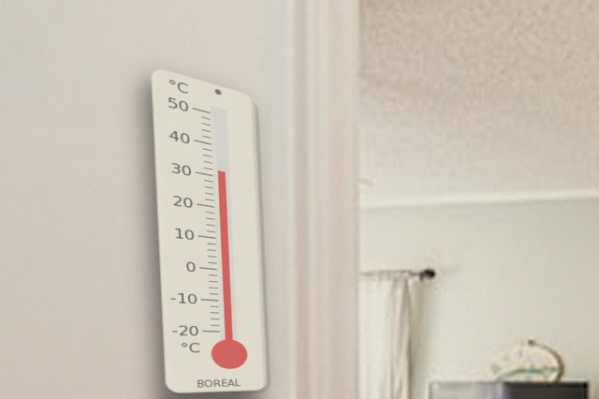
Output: 32 °C
